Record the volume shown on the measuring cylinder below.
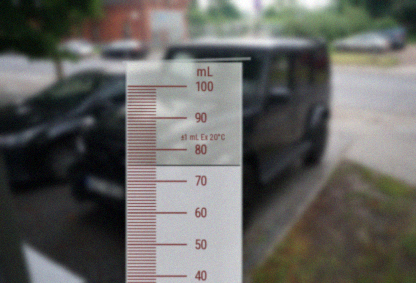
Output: 75 mL
